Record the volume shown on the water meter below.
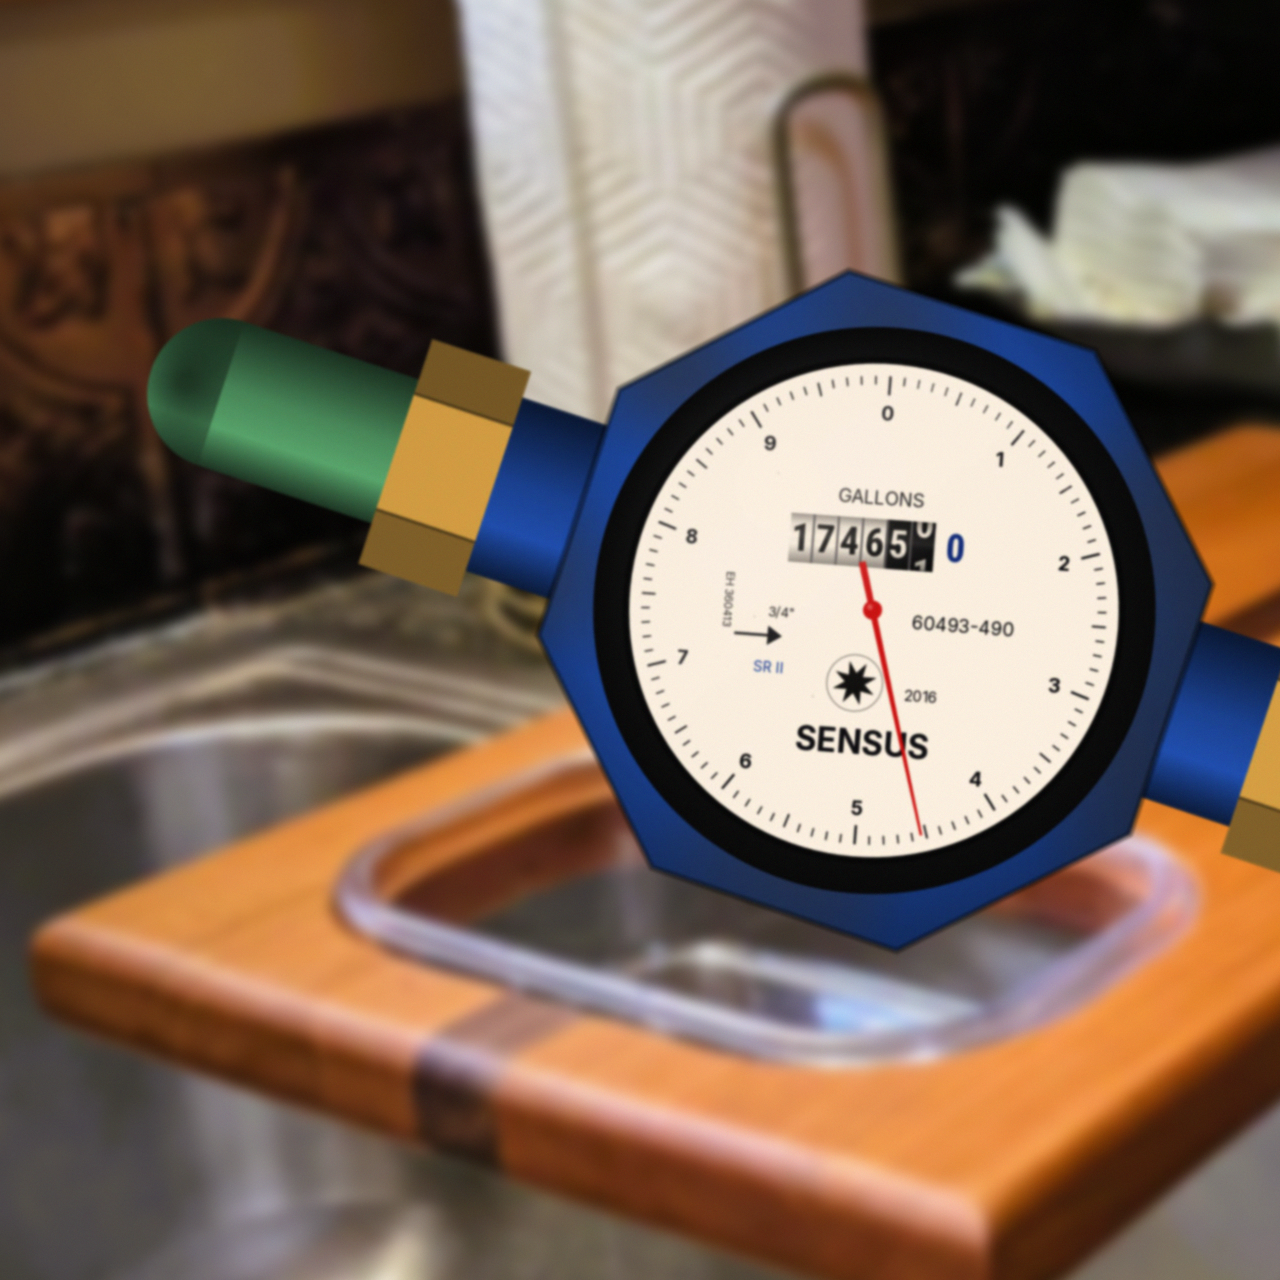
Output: 1746504.5 gal
